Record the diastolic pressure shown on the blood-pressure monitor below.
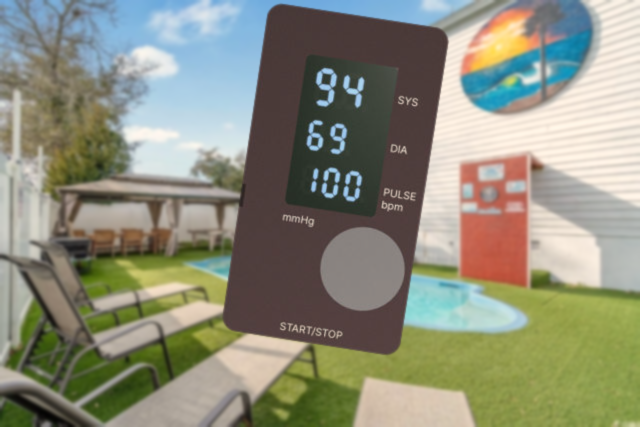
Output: 69 mmHg
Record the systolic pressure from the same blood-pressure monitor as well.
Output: 94 mmHg
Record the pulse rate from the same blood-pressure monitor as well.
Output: 100 bpm
